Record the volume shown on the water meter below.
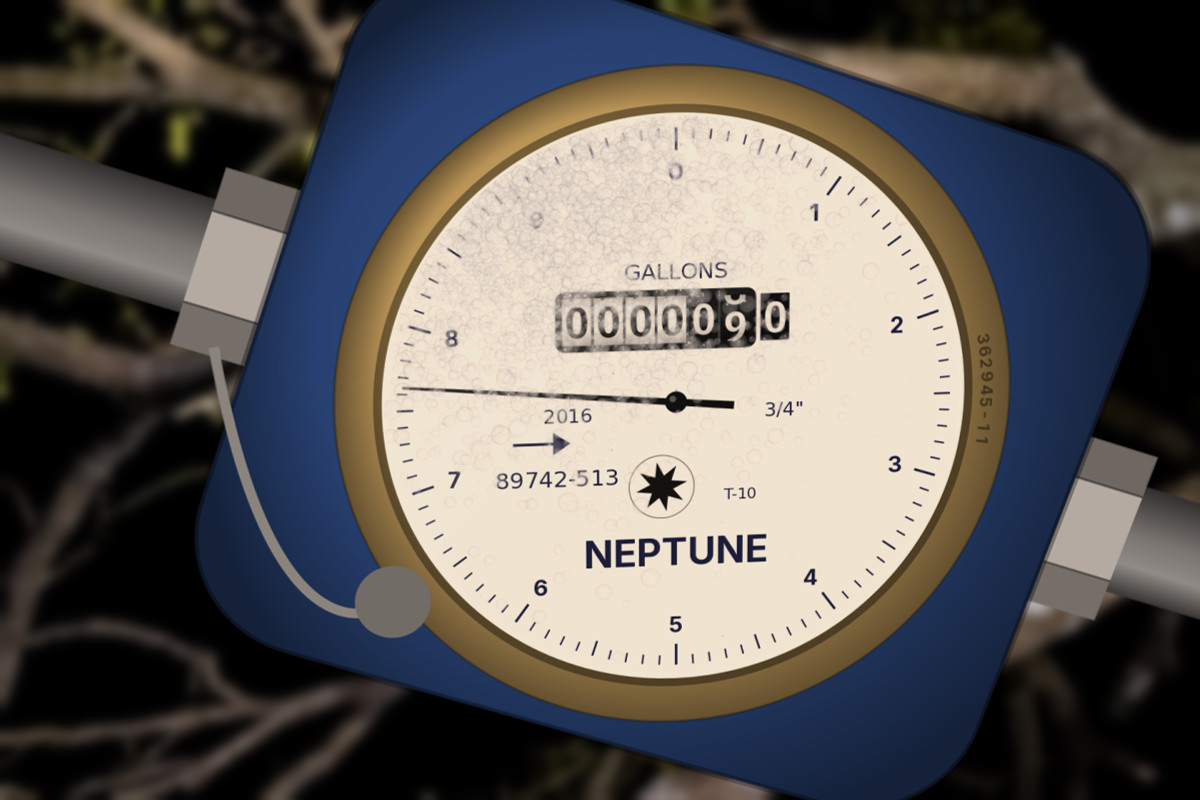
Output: 87.6 gal
